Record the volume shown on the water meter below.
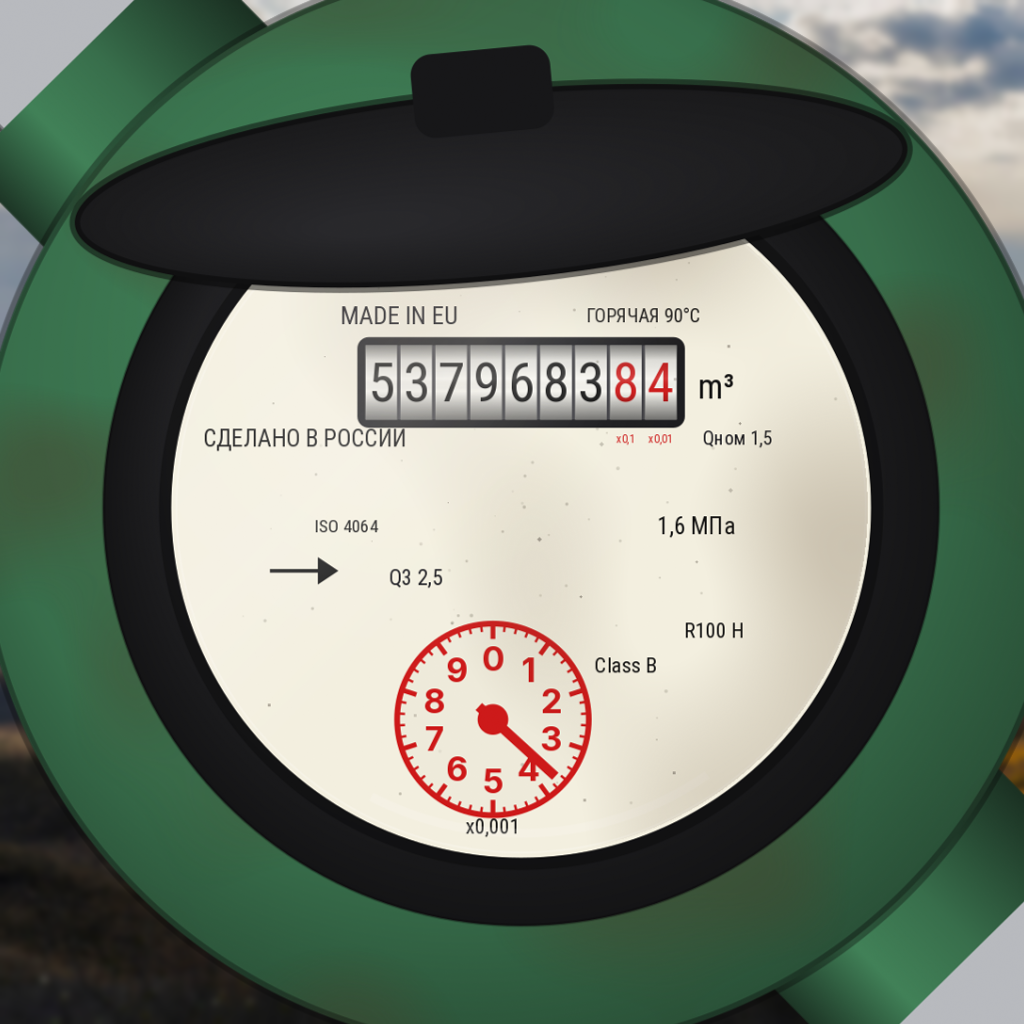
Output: 5379683.843 m³
